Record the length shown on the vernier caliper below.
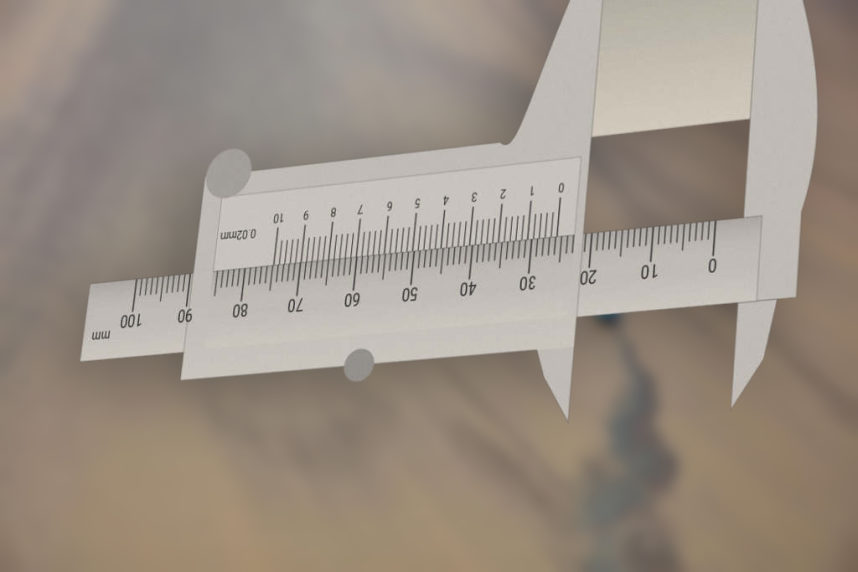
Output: 25.8 mm
